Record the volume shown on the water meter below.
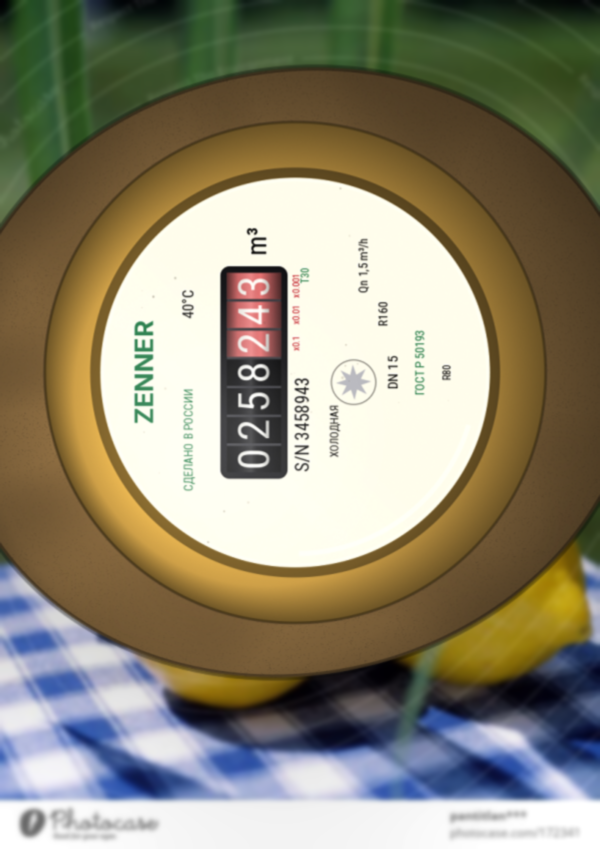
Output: 258.243 m³
